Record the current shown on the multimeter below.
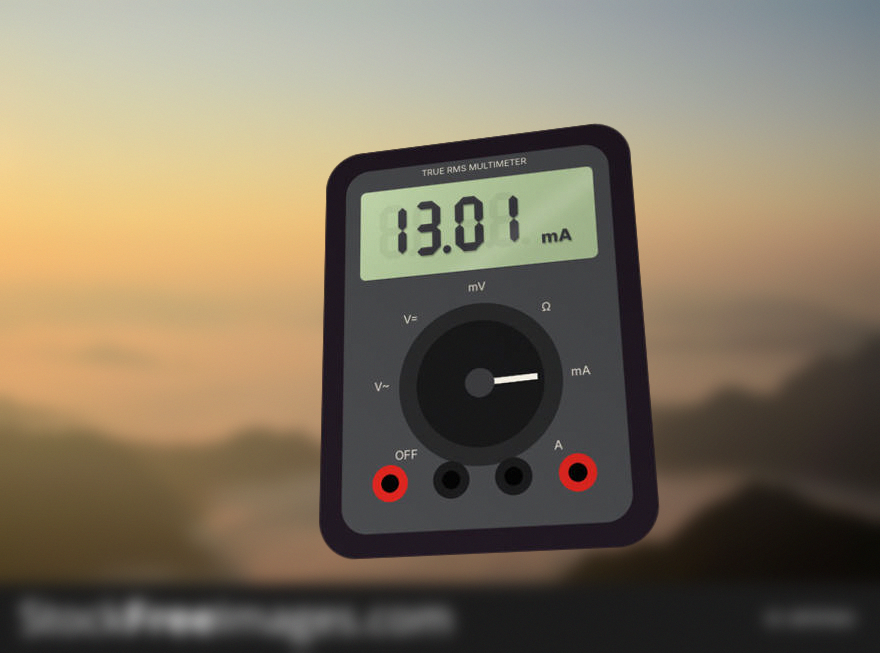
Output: 13.01 mA
